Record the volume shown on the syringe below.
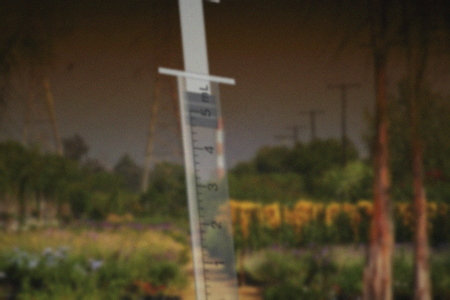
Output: 4.6 mL
